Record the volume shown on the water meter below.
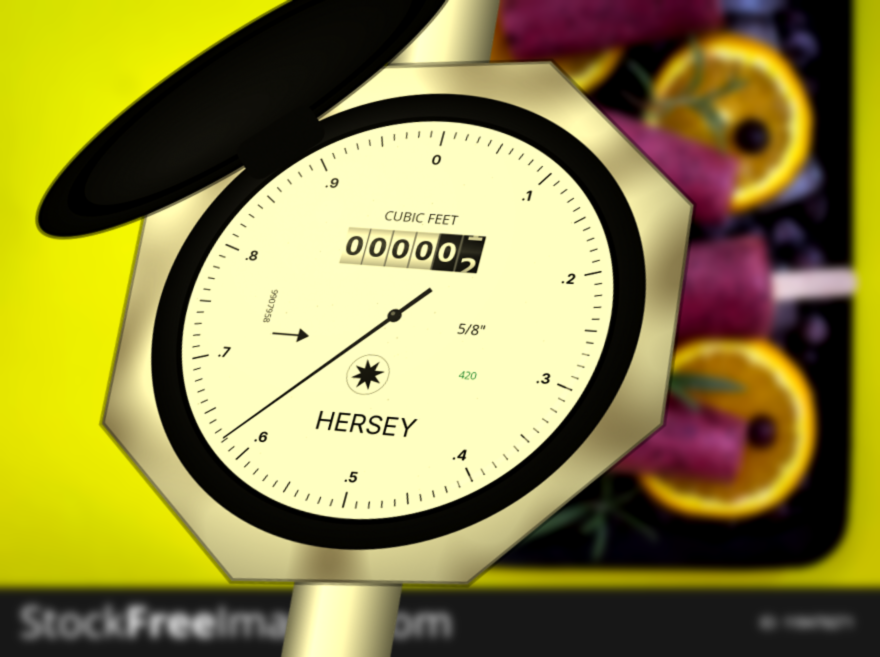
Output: 1.62 ft³
